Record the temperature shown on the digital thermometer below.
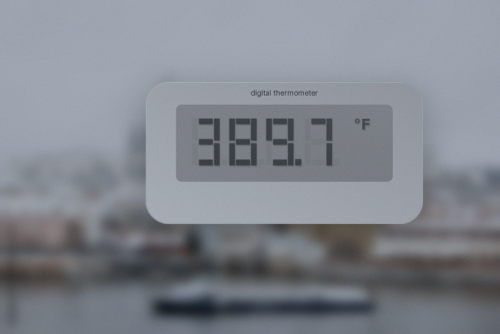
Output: 389.7 °F
